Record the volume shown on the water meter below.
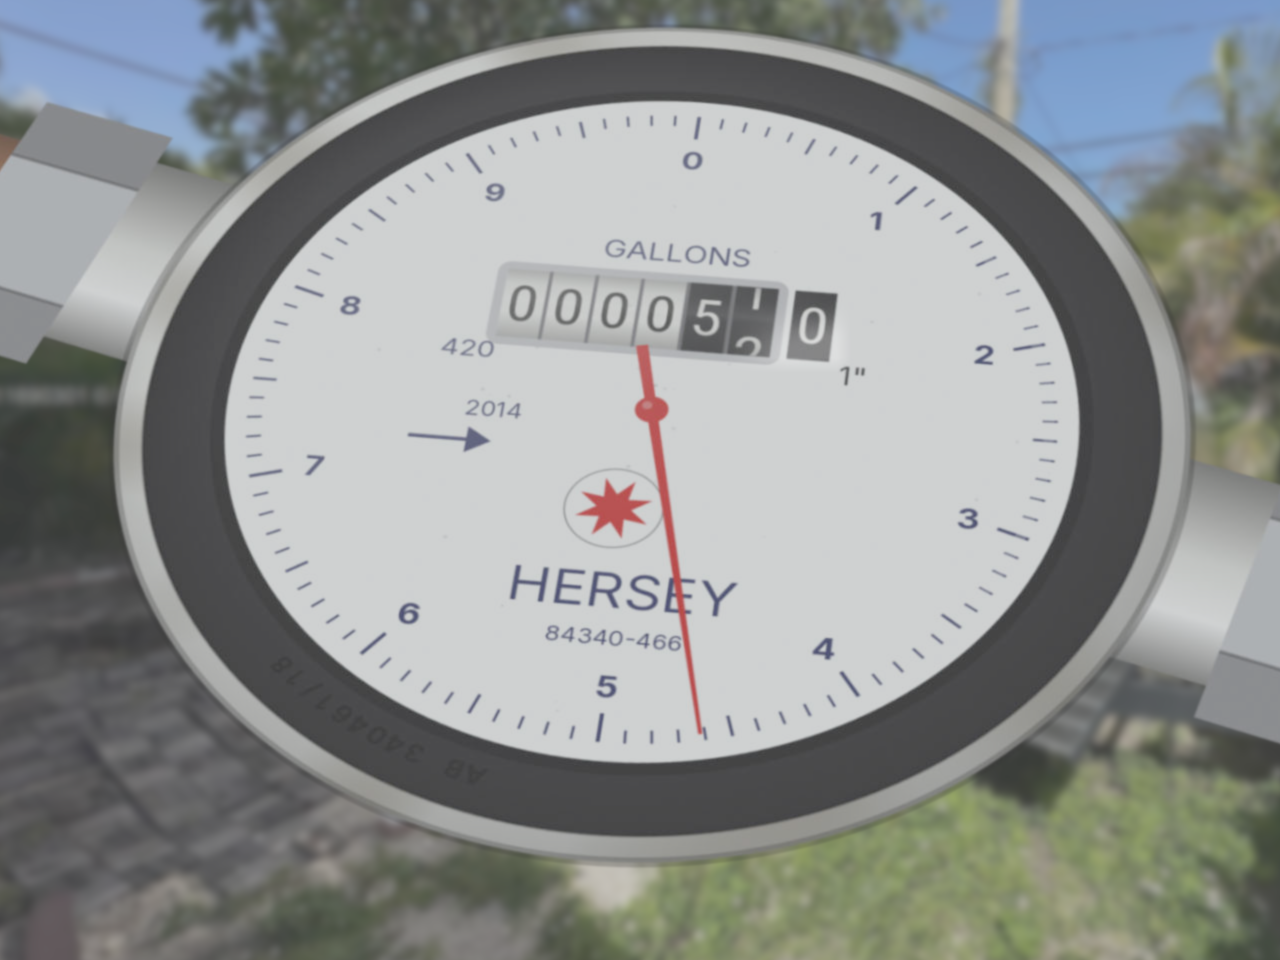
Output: 514.6 gal
